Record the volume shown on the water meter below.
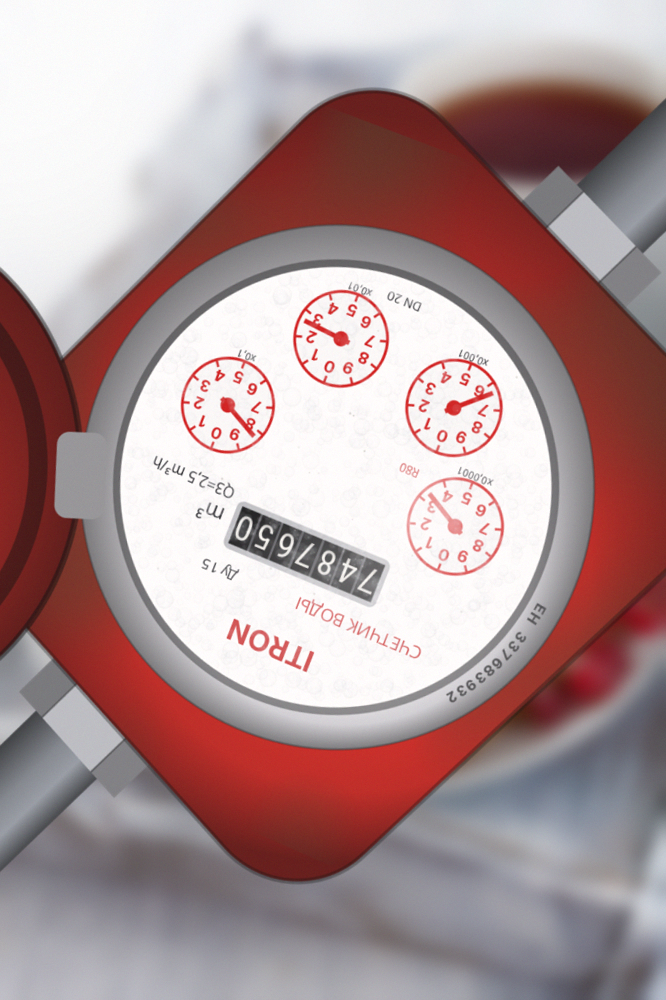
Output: 7487650.8263 m³
